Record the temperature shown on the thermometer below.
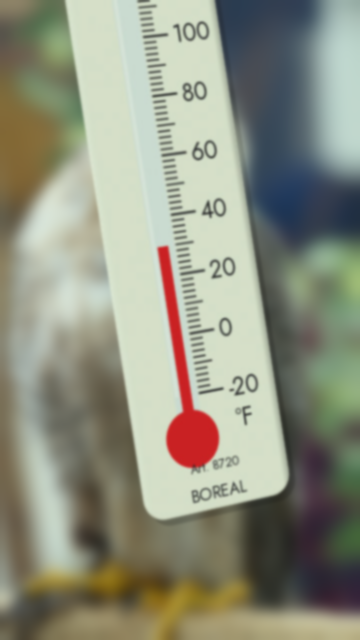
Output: 30 °F
